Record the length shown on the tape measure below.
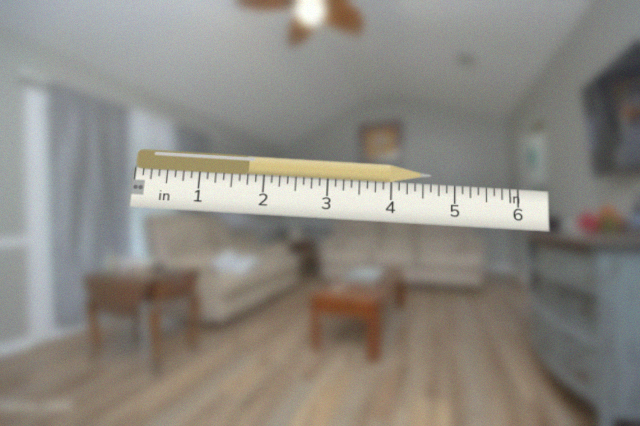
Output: 4.625 in
